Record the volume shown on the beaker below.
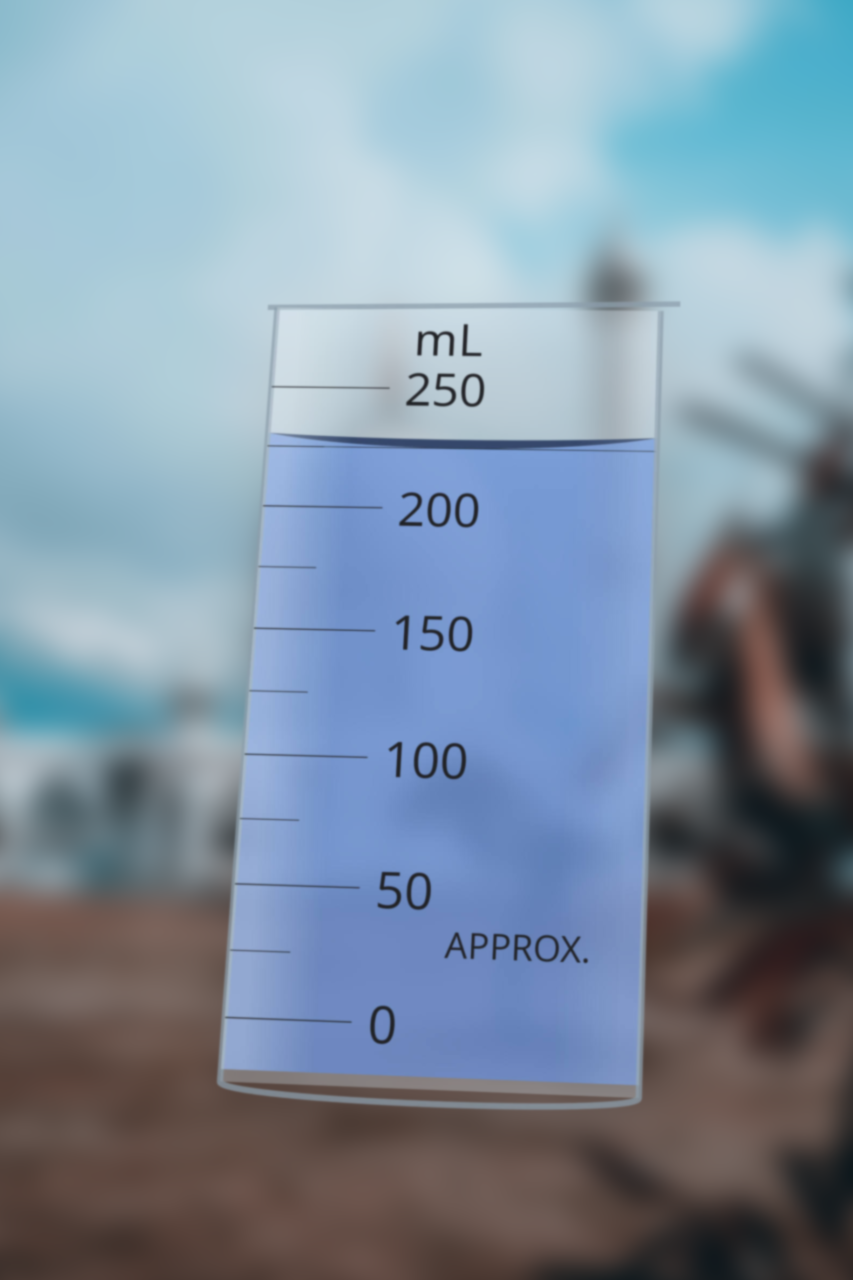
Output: 225 mL
